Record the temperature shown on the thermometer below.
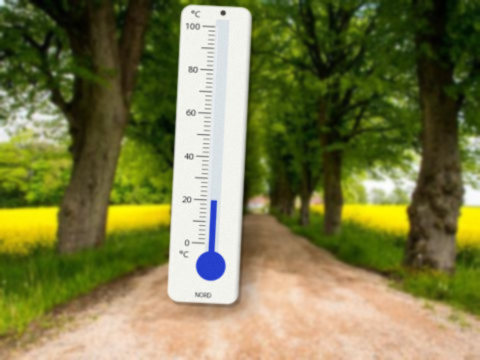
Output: 20 °C
